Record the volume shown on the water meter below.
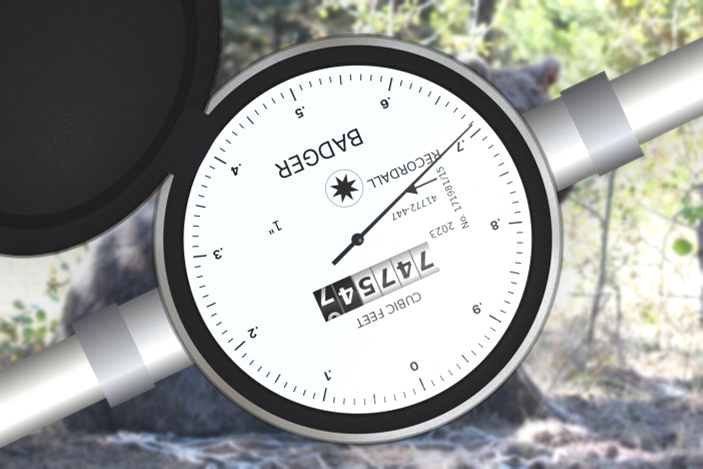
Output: 747546.69 ft³
